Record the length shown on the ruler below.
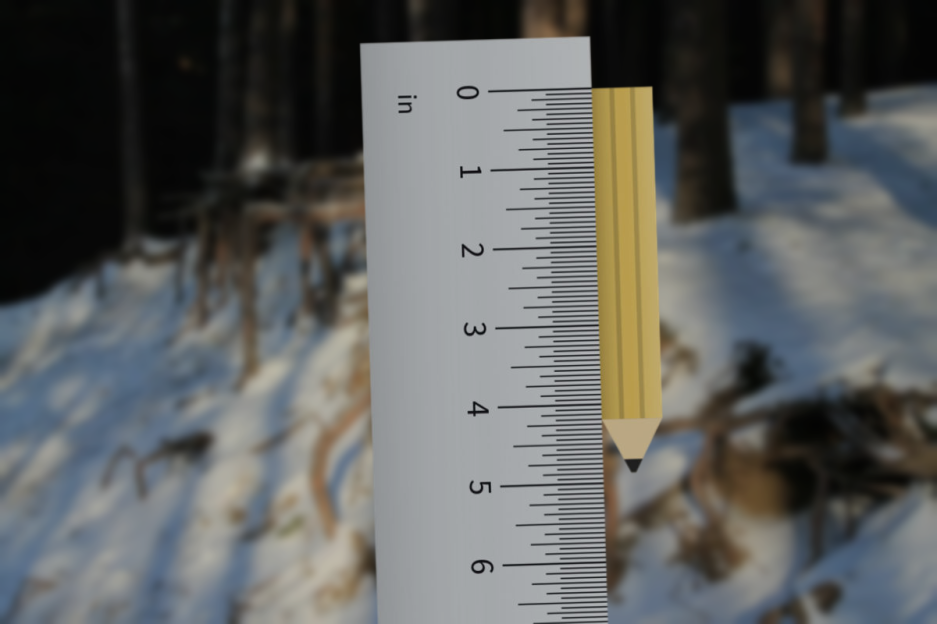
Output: 4.875 in
